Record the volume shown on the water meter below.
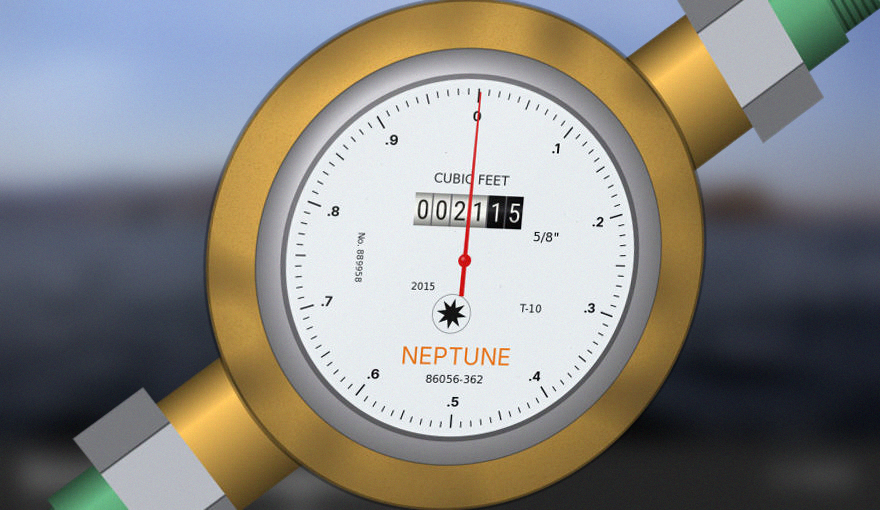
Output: 2115.00 ft³
